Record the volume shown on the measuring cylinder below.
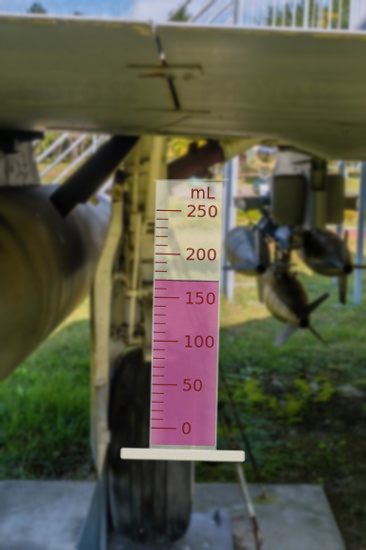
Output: 170 mL
